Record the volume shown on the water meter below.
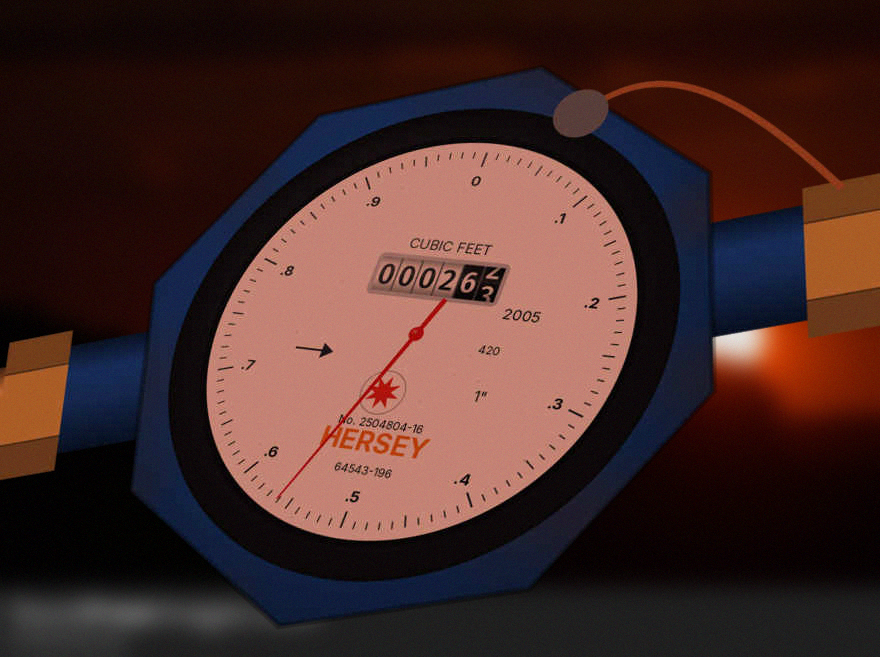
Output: 262.56 ft³
